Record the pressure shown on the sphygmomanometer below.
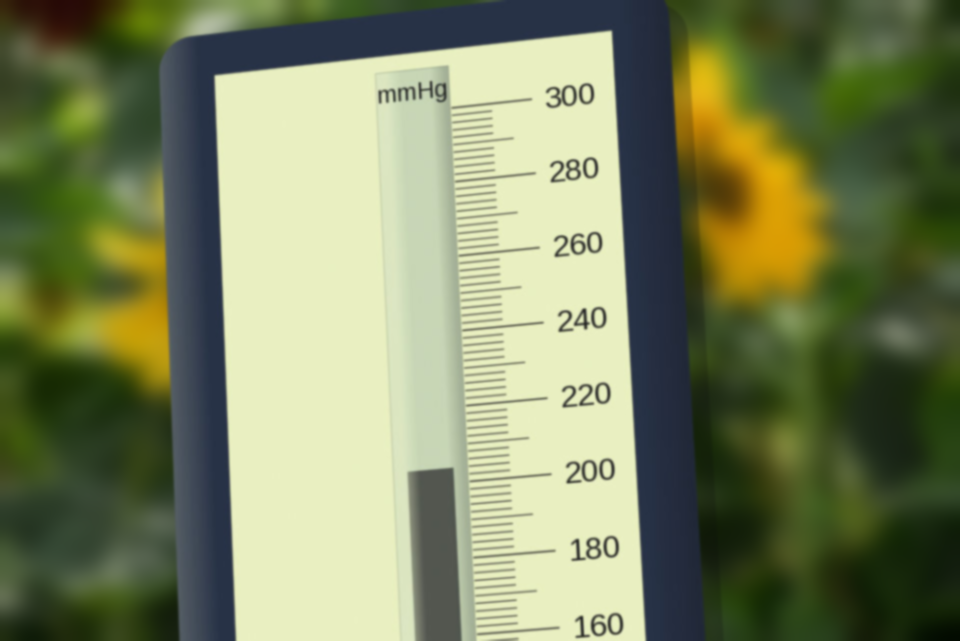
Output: 204 mmHg
